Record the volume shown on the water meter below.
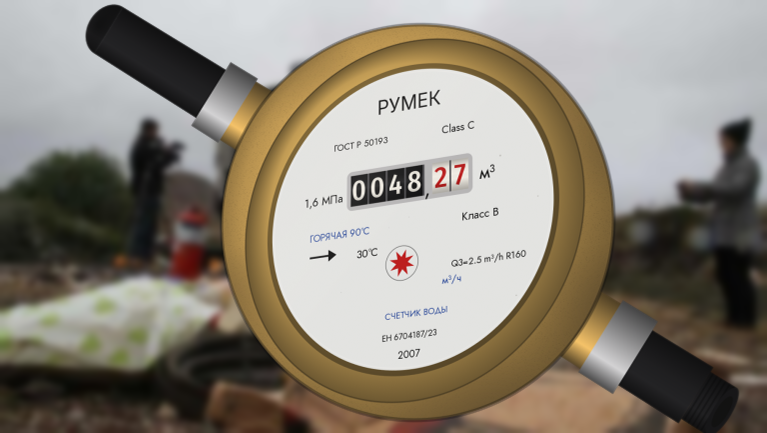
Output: 48.27 m³
